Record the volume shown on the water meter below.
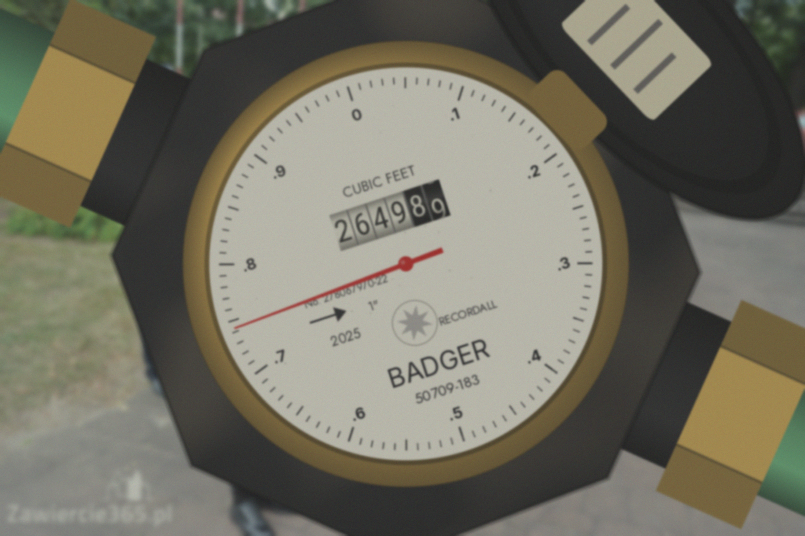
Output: 264988.74 ft³
